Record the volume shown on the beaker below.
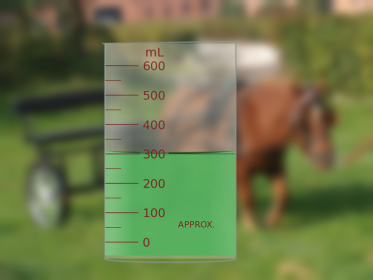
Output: 300 mL
